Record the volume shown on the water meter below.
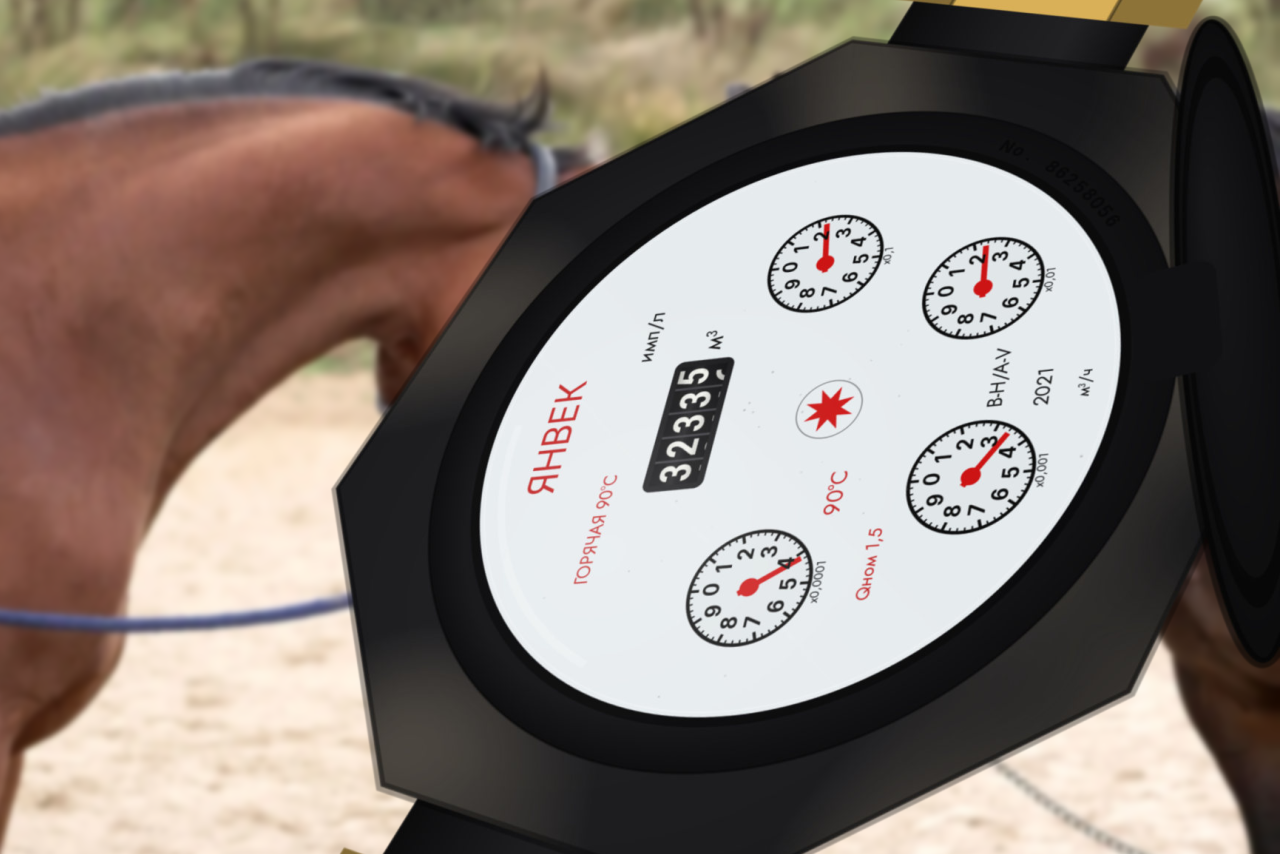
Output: 32335.2234 m³
